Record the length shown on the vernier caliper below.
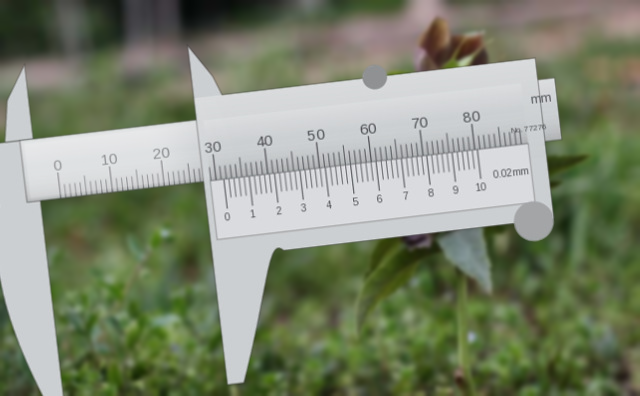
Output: 31.5 mm
